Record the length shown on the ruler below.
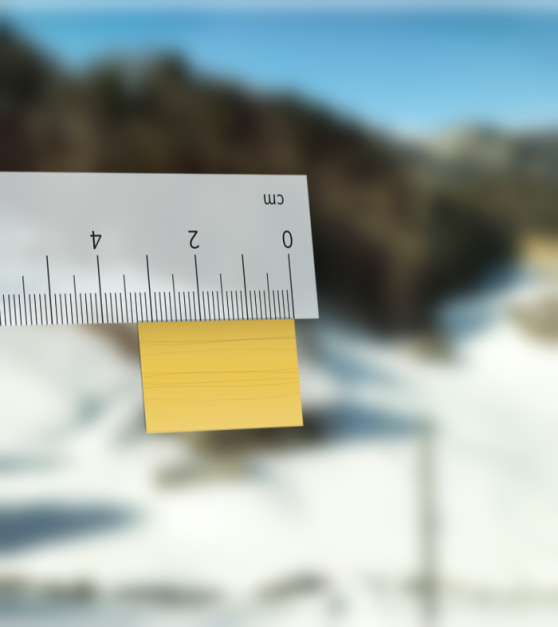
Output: 3.3 cm
